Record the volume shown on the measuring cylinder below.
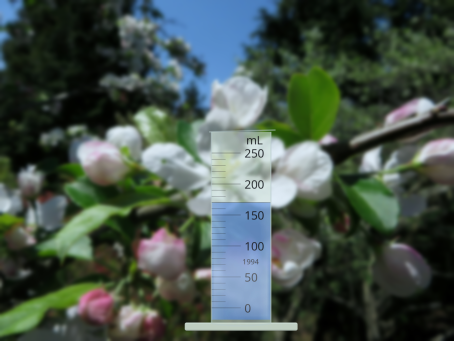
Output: 170 mL
